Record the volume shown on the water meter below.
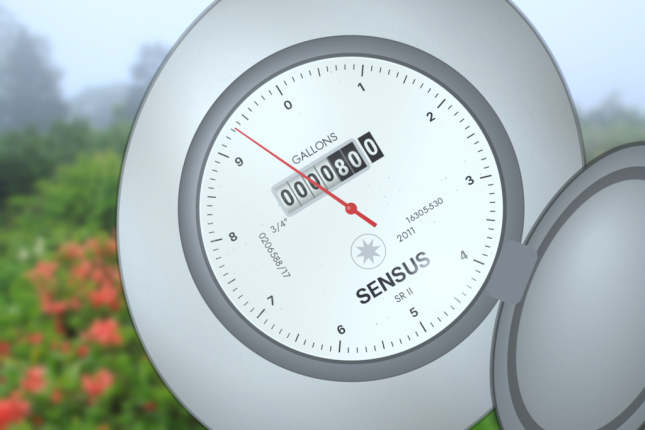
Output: 799.3 gal
